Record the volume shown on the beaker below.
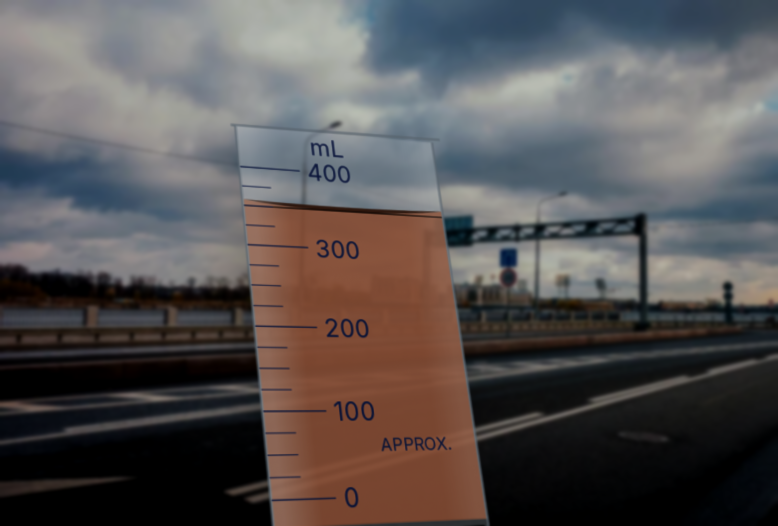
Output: 350 mL
